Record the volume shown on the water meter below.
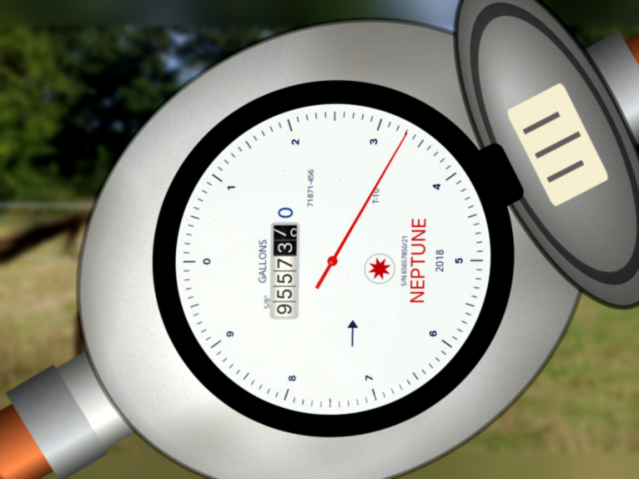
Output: 9557373.3 gal
